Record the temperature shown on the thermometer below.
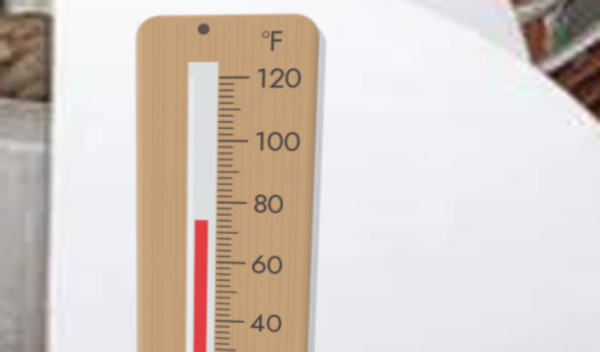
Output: 74 °F
